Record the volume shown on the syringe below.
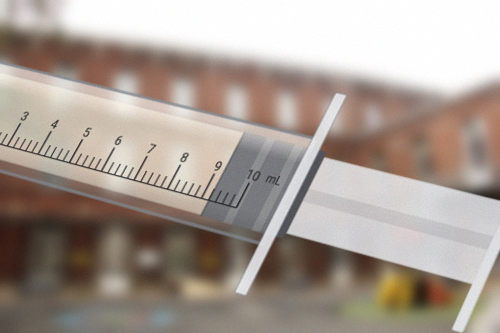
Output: 9.2 mL
